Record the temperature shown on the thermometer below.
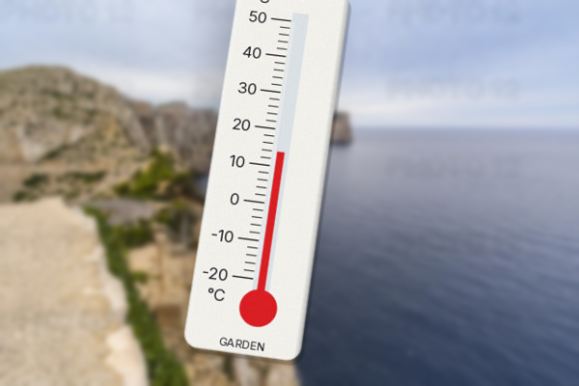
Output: 14 °C
